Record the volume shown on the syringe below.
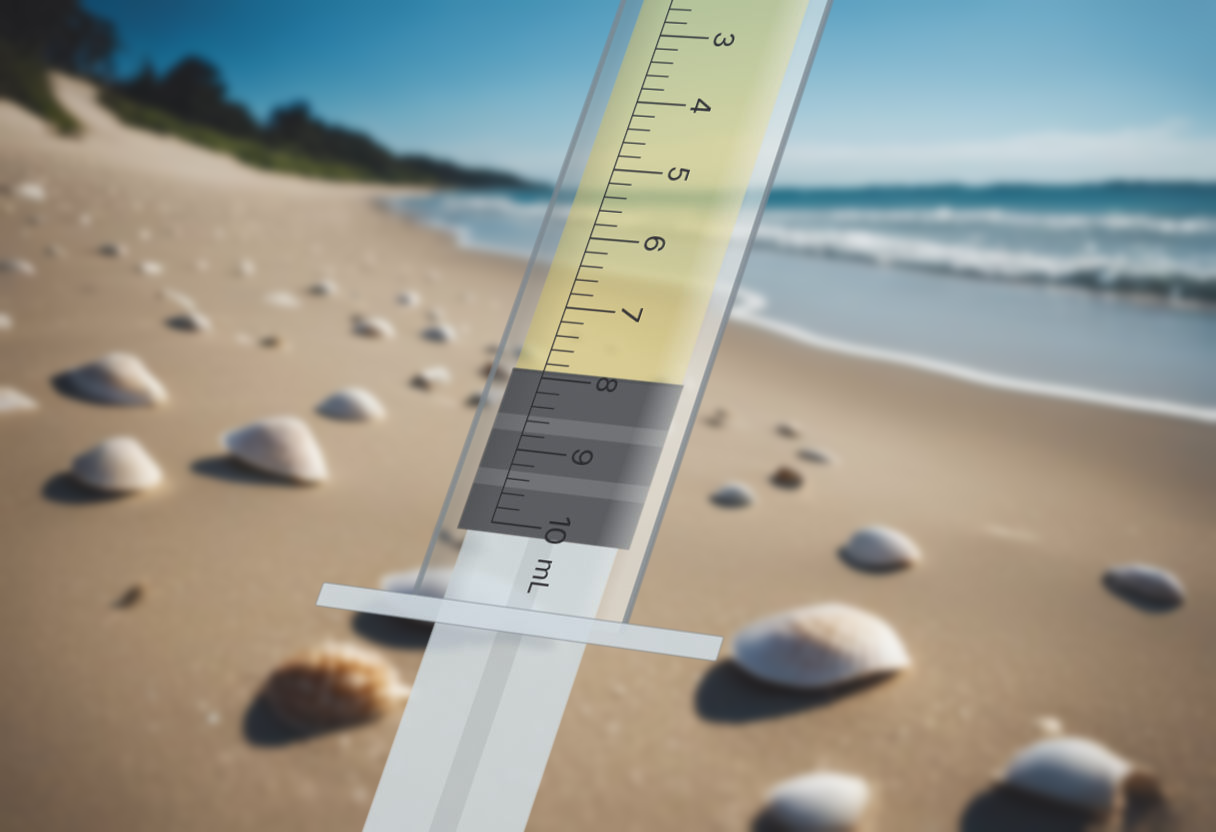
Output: 7.9 mL
